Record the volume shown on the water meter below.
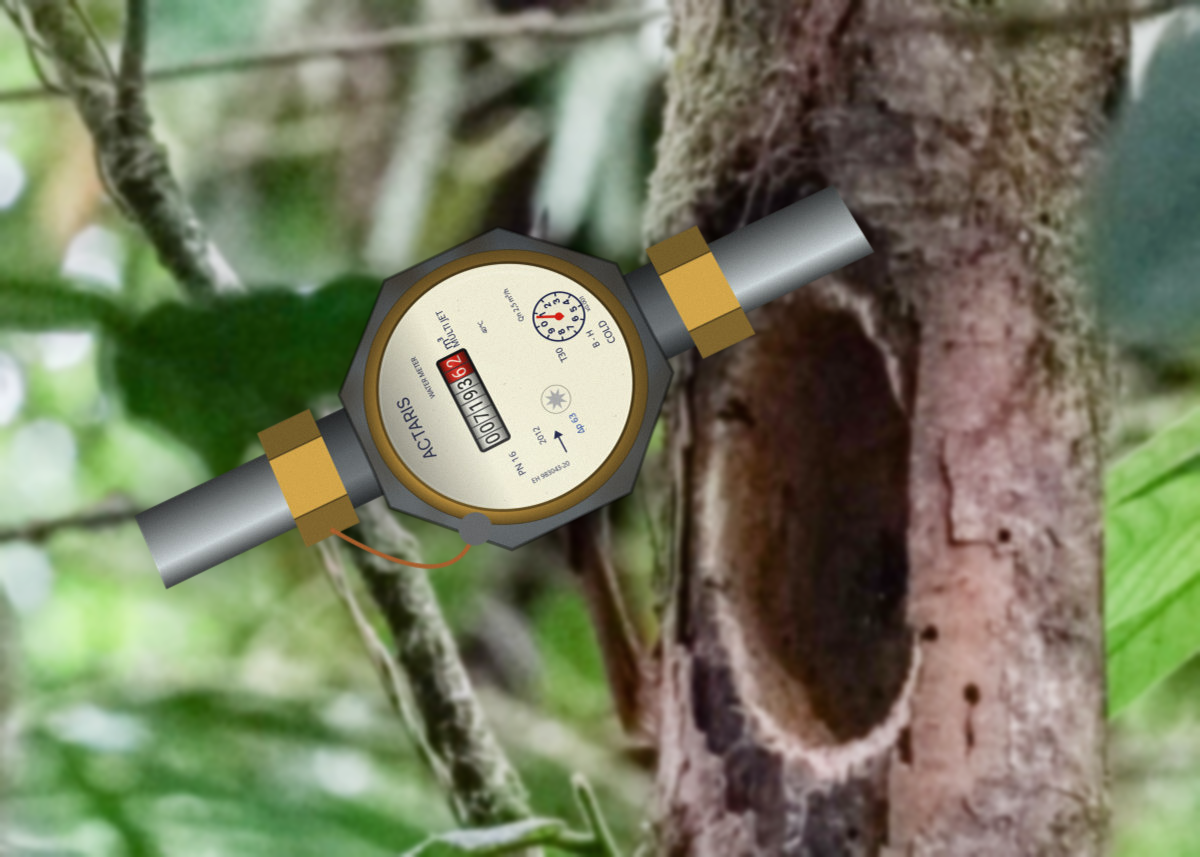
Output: 7193.620 m³
